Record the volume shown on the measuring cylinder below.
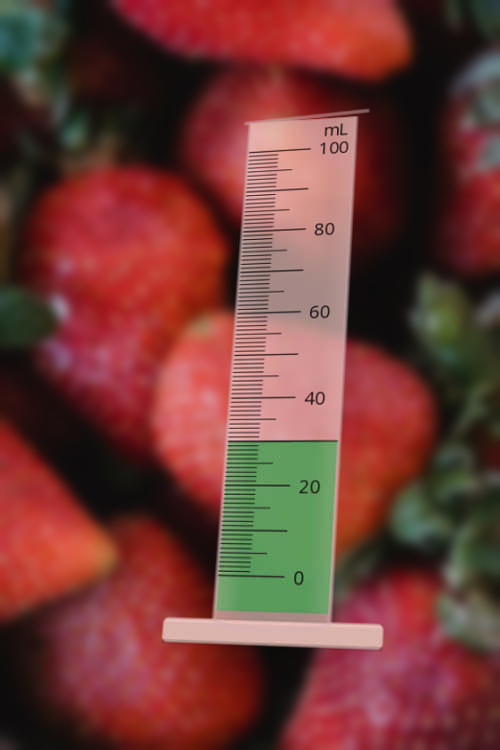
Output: 30 mL
